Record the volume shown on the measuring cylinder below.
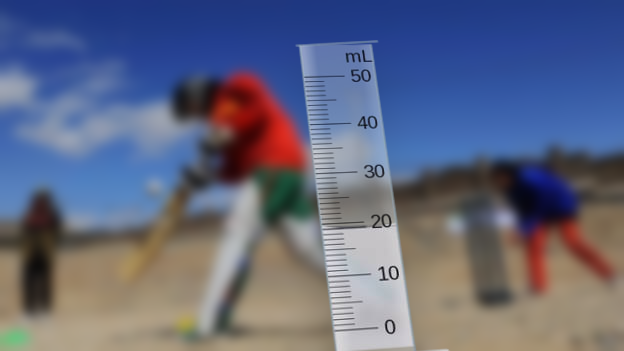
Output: 19 mL
